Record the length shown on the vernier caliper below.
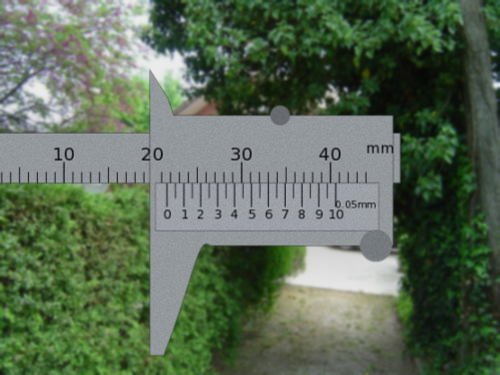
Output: 21.6 mm
